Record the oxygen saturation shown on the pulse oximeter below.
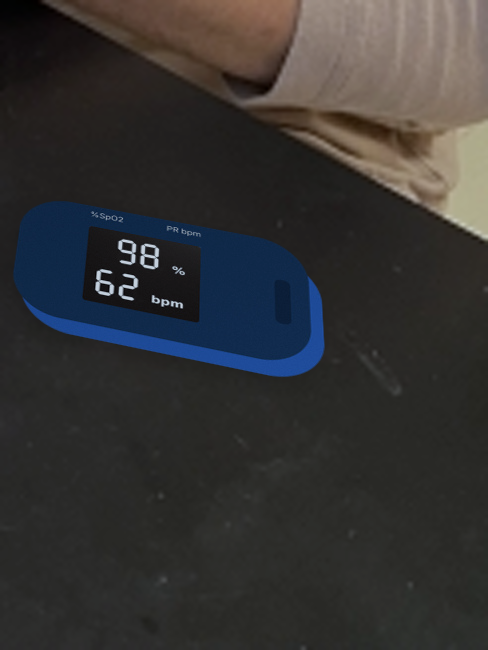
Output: 98 %
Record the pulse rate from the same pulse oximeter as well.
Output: 62 bpm
